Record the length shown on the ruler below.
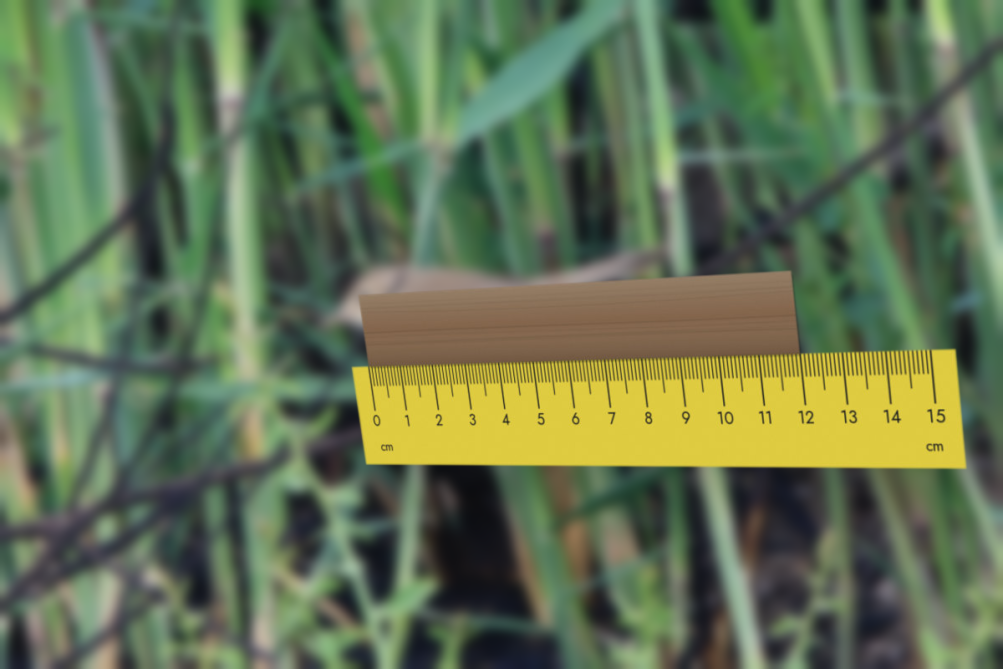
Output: 12 cm
